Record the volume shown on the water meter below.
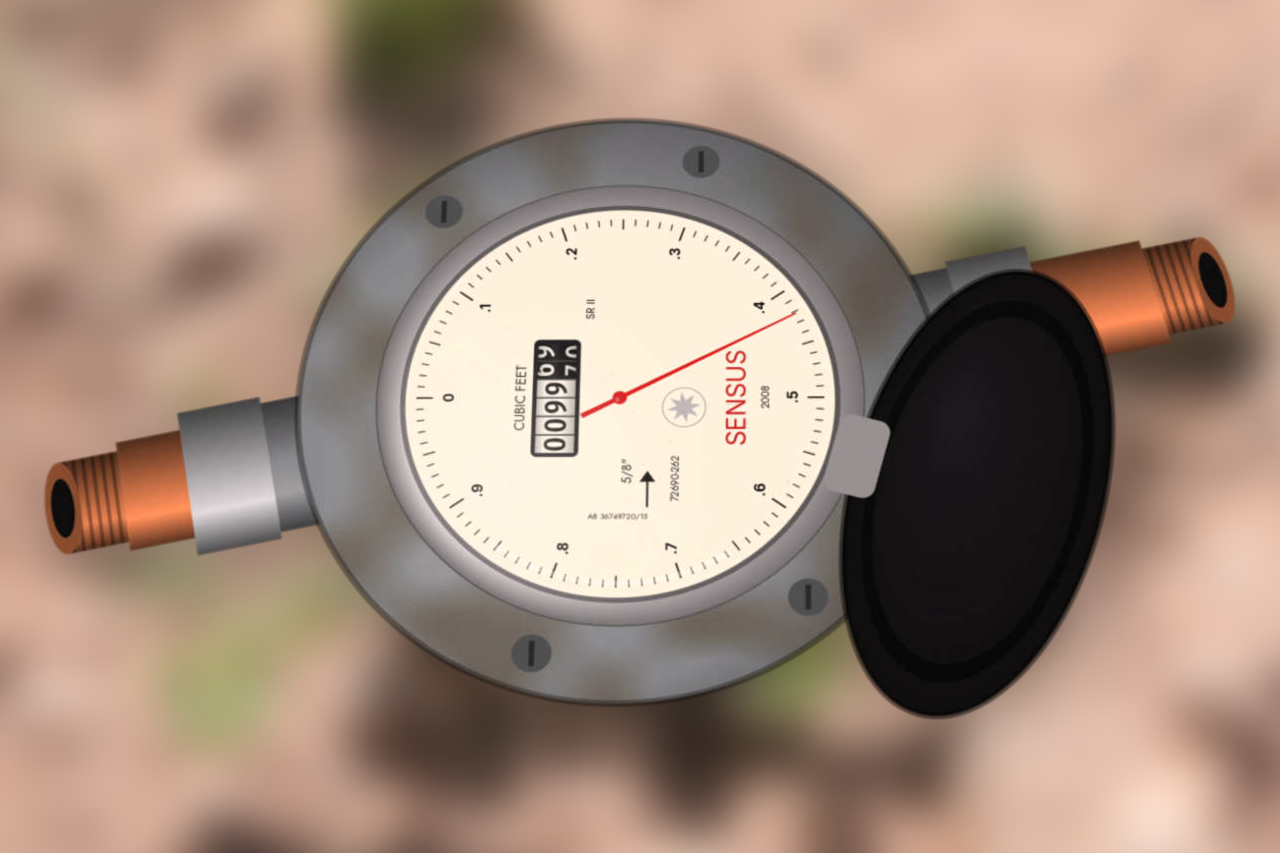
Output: 9969.42 ft³
